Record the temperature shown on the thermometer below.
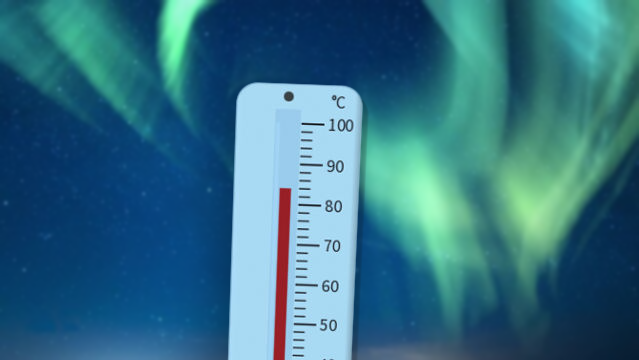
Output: 84 °C
